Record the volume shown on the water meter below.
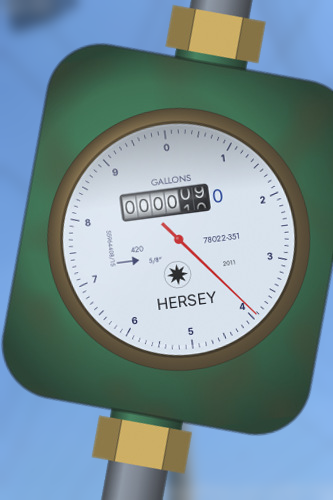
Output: 93.9 gal
